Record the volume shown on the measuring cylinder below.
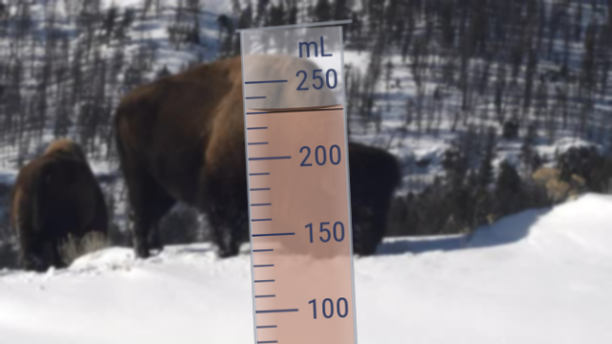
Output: 230 mL
